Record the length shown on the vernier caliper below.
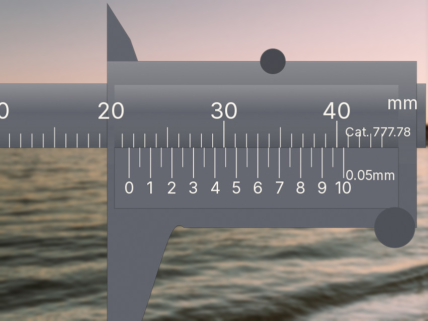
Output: 21.6 mm
